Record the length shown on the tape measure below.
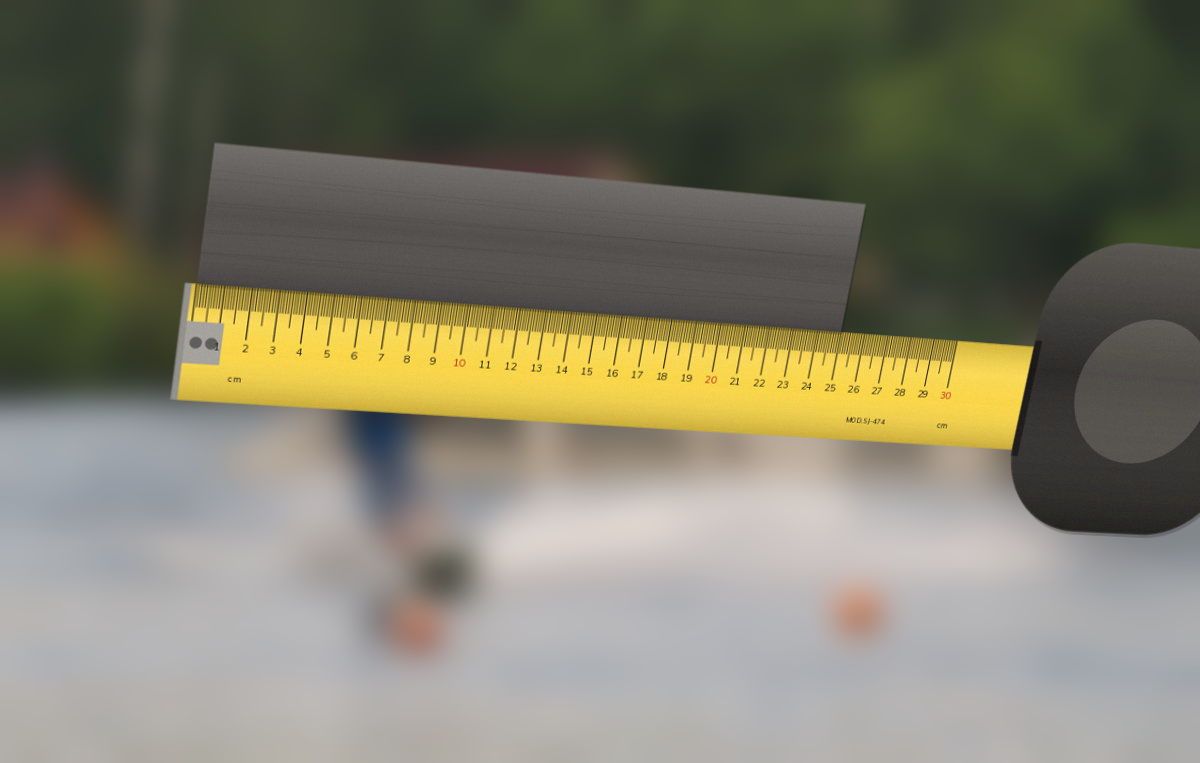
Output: 25 cm
